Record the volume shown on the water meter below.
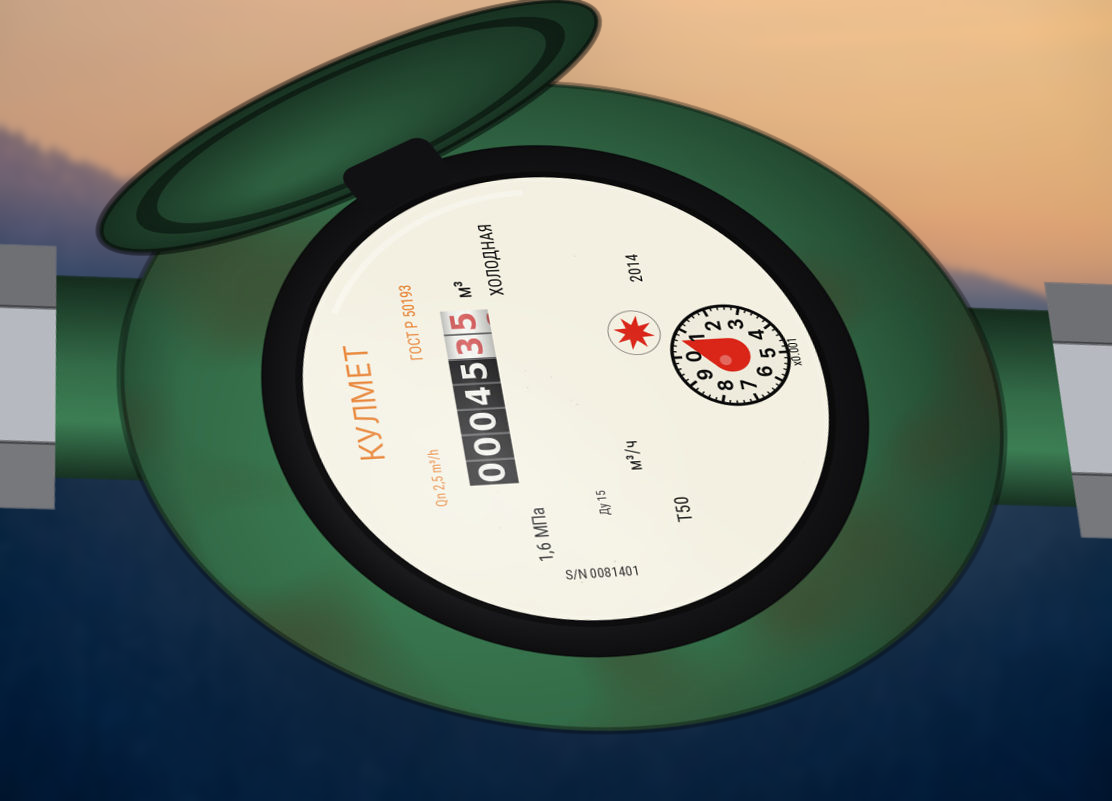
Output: 45.350 m³
